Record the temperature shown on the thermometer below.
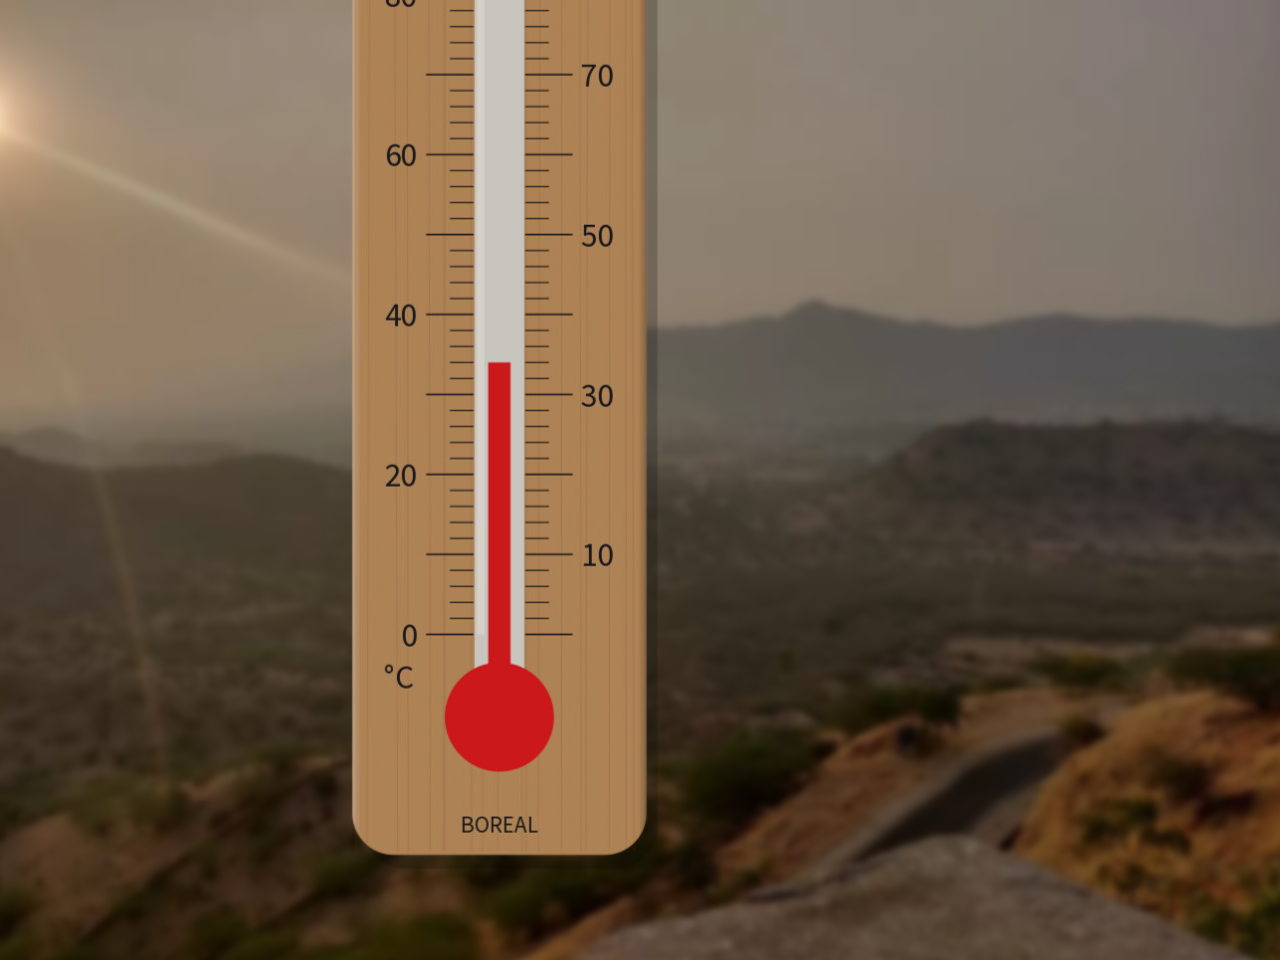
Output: 34 °C
